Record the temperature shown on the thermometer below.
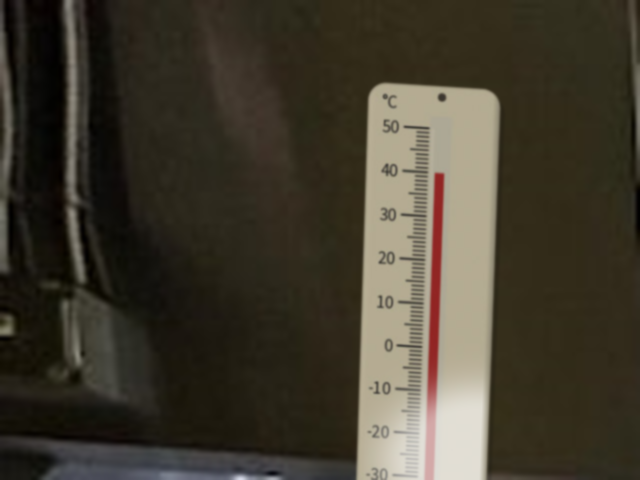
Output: 40 °C
